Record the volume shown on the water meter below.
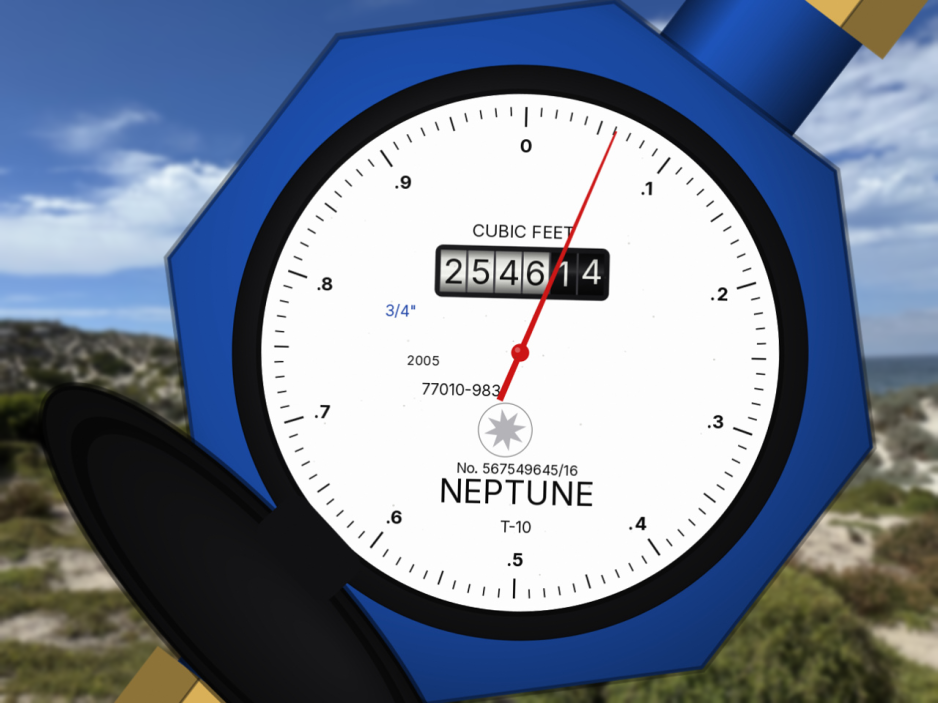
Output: 254614.06 ft³
